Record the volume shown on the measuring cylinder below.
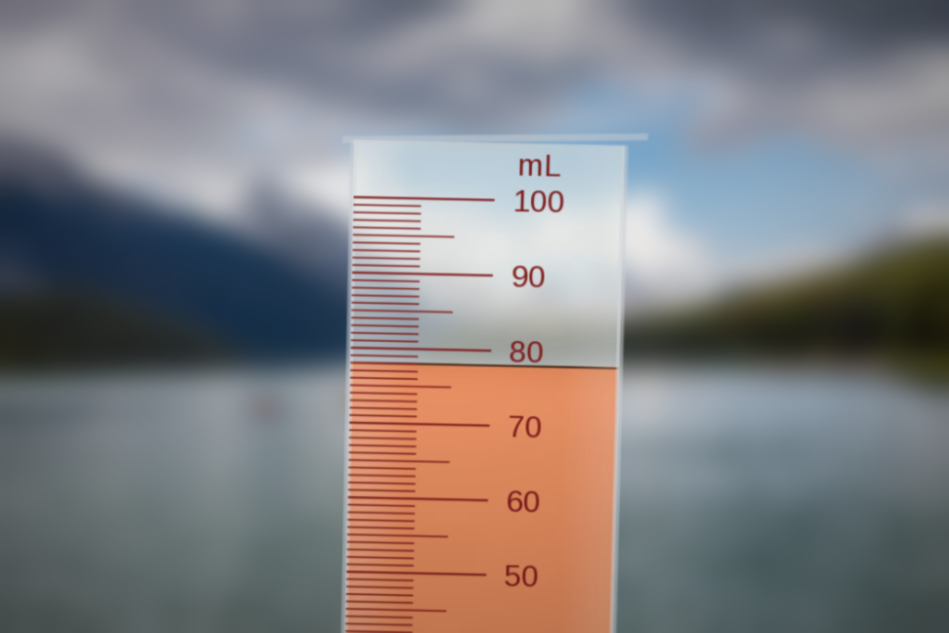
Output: 78 mL
